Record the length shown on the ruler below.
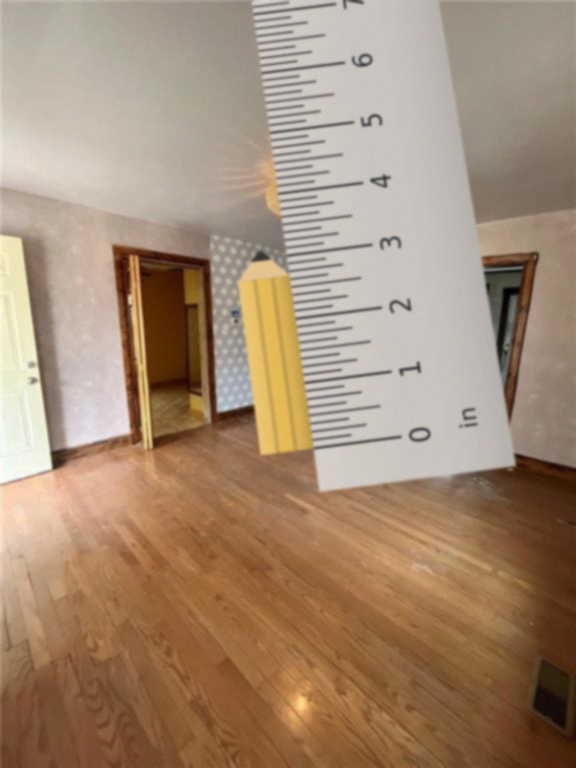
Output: 3.125 in
